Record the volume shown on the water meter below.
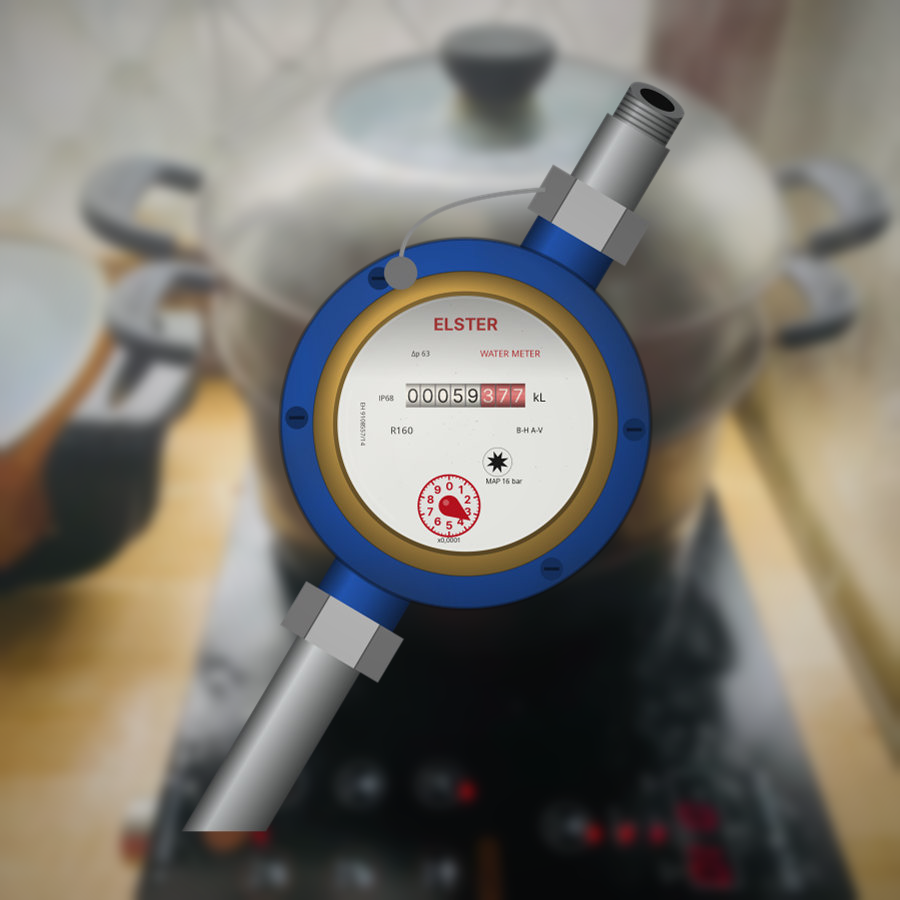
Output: 59.3773 kL
